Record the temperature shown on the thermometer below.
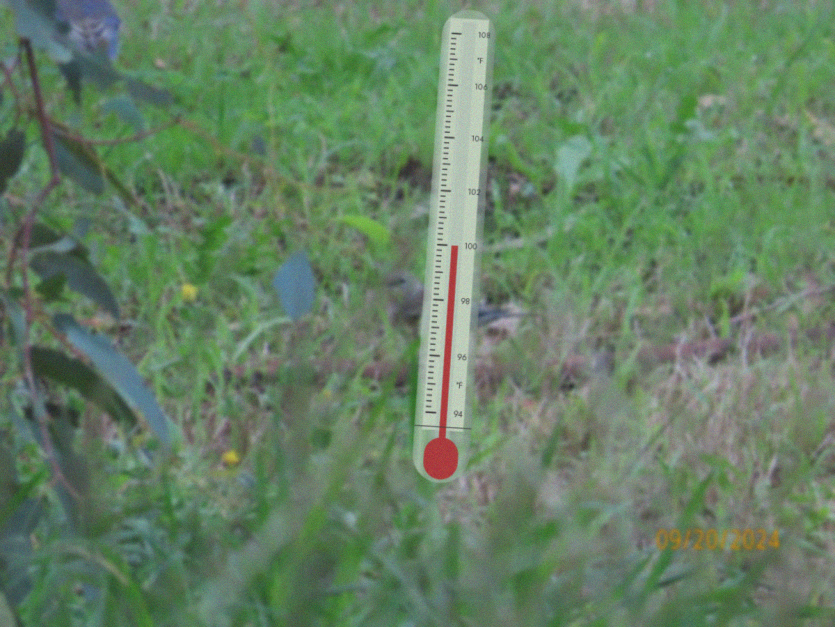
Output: 100 °F
